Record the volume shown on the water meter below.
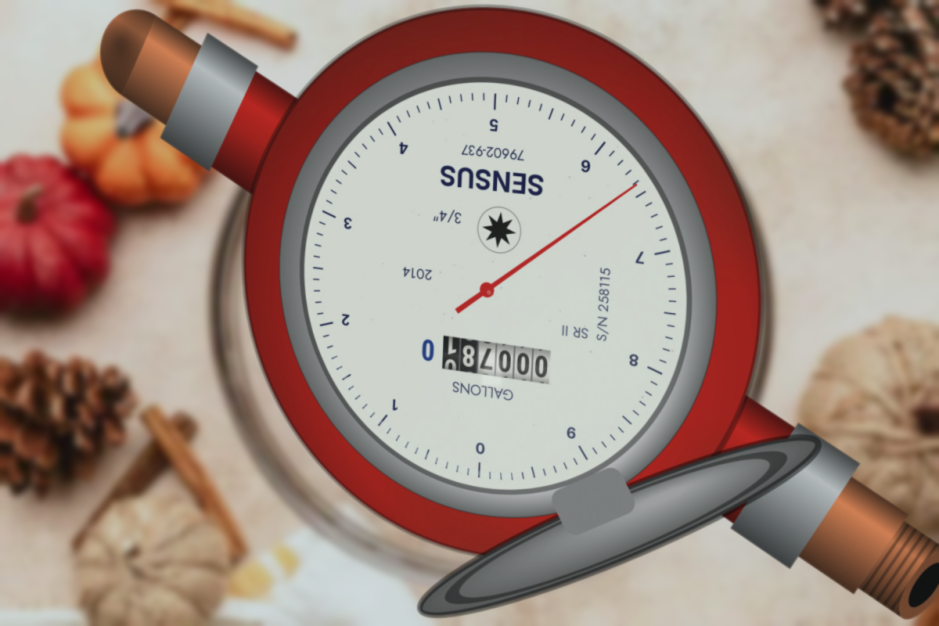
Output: 7806.4 gal
